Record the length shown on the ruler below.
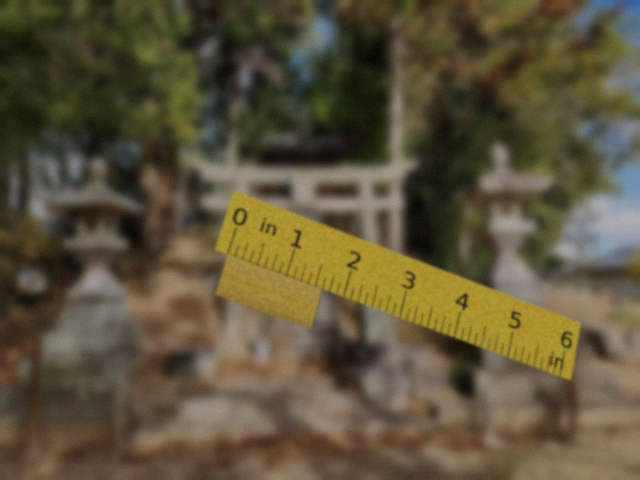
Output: 1.625 in
